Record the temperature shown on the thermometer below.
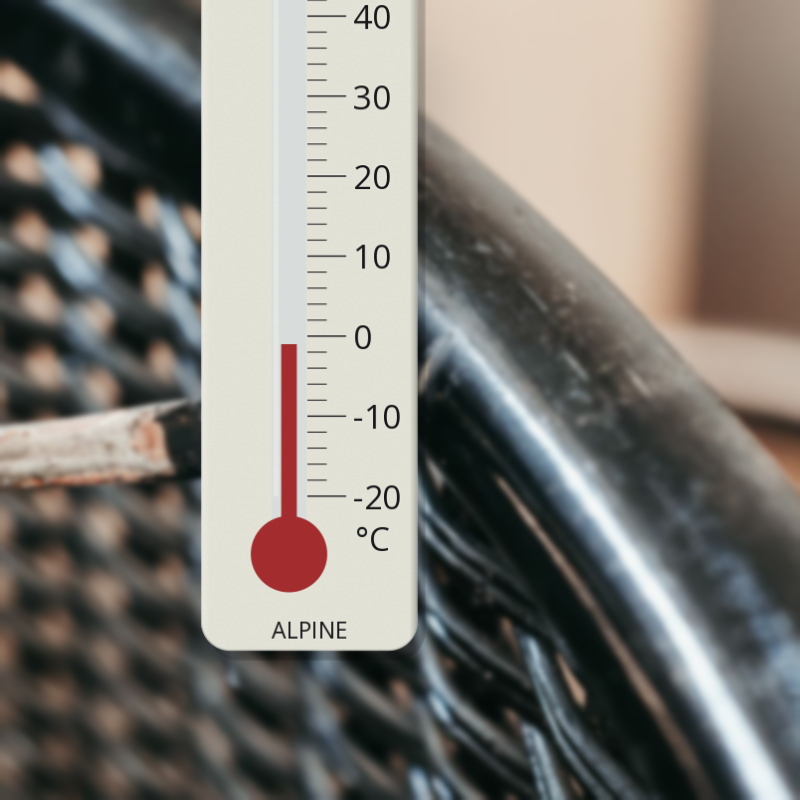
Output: -1 °C
